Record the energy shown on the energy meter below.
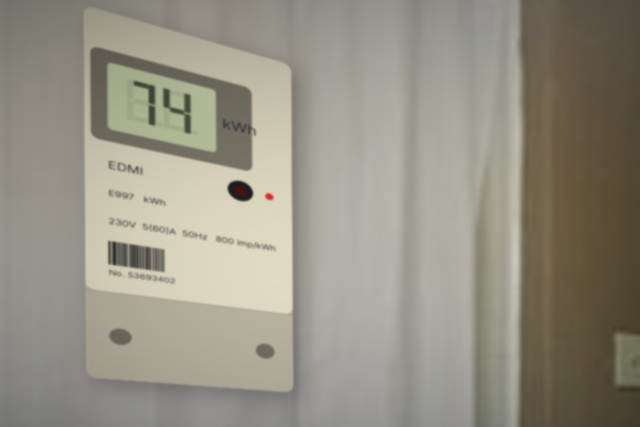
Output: 74 kWh
